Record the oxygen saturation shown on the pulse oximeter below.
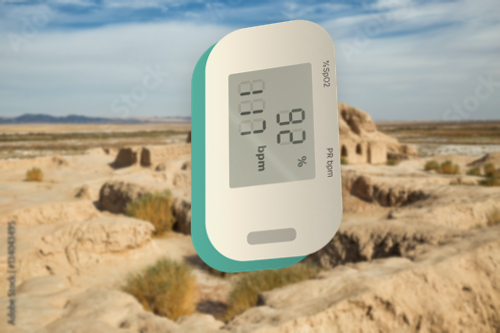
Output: 92 %
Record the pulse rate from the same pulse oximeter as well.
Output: 117 bpm
